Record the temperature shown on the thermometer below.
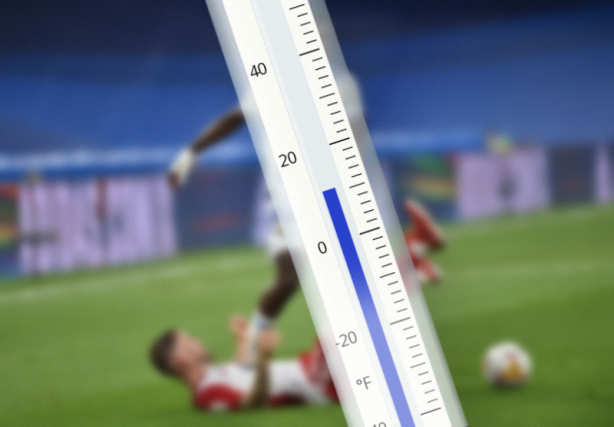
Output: 11 °F
